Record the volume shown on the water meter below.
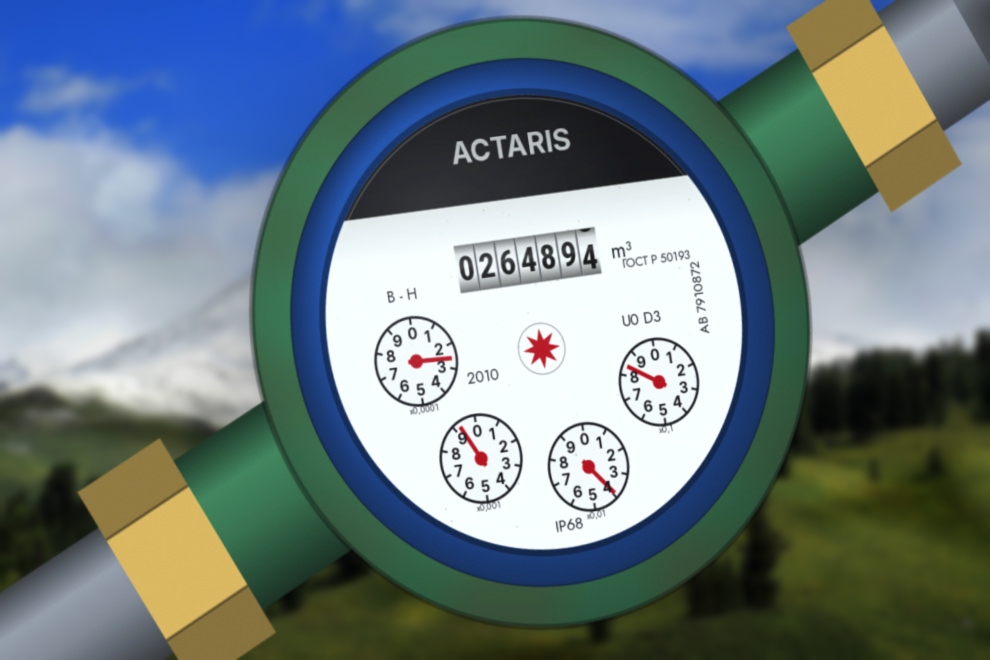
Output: 264893.8392 m³
